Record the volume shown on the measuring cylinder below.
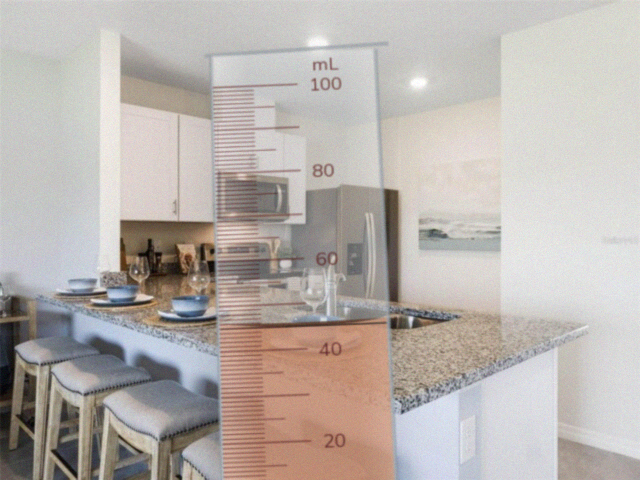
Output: 45 mL
